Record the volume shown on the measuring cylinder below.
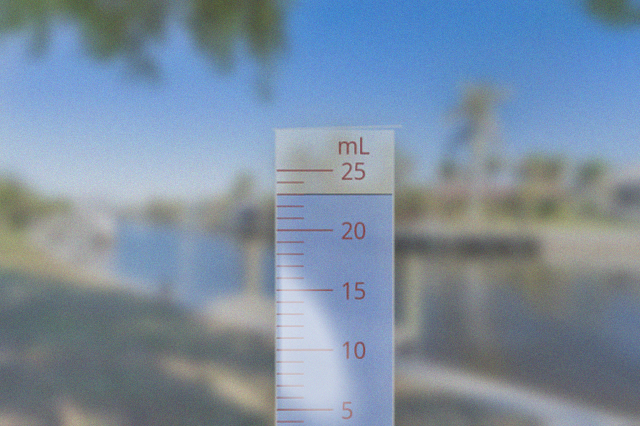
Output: 23 mL
